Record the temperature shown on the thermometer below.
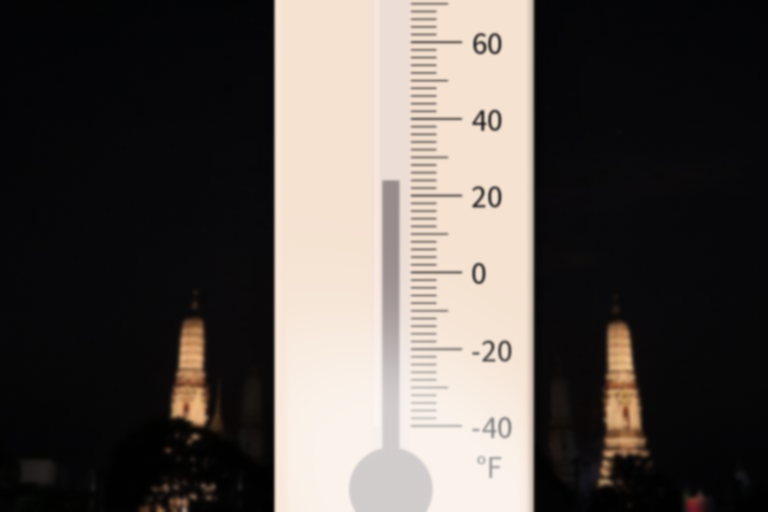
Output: 24 °F
